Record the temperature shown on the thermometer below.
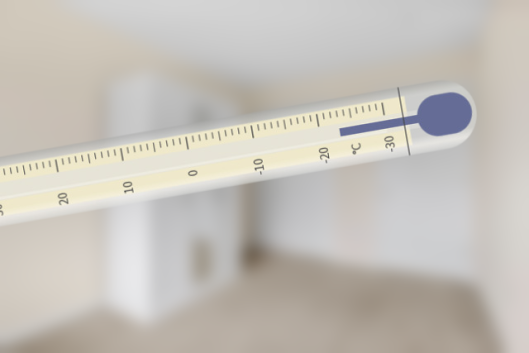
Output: -23 °C
